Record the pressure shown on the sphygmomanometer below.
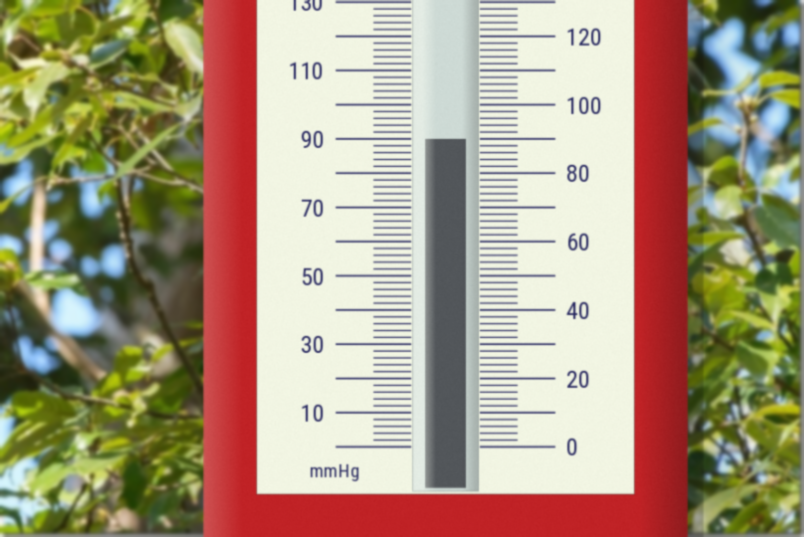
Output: 90 mmHg
